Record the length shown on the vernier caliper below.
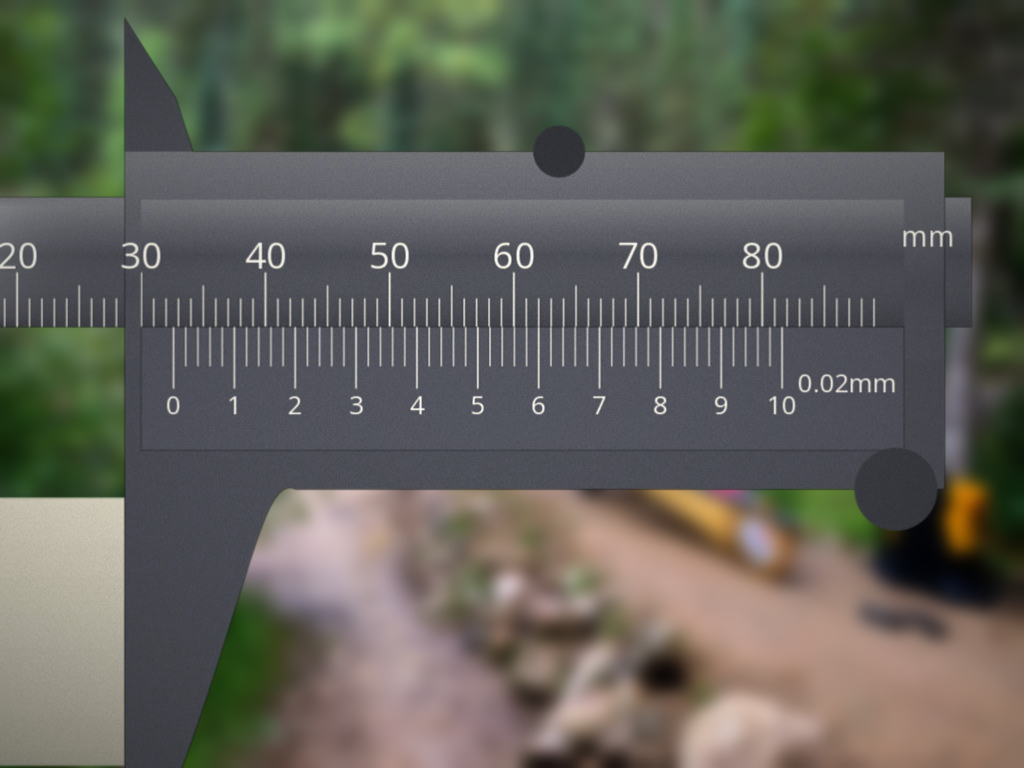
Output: 32.6 mm
